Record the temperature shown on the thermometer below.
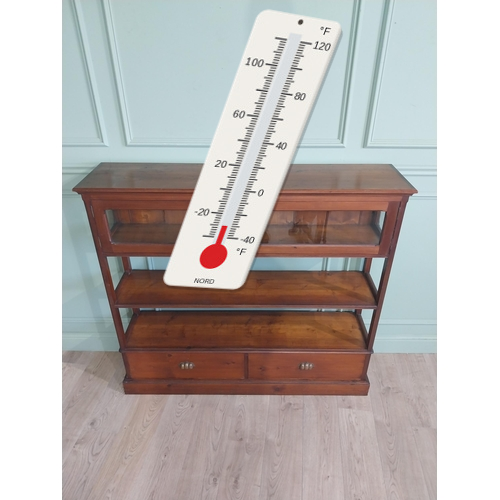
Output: -30 °F
